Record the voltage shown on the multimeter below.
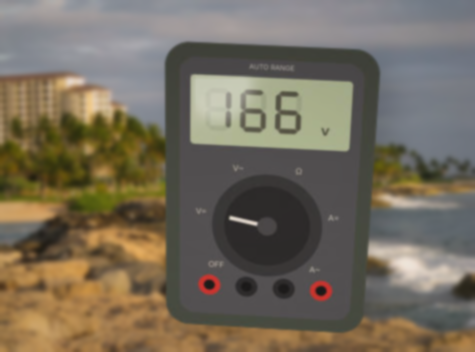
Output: 166 V
